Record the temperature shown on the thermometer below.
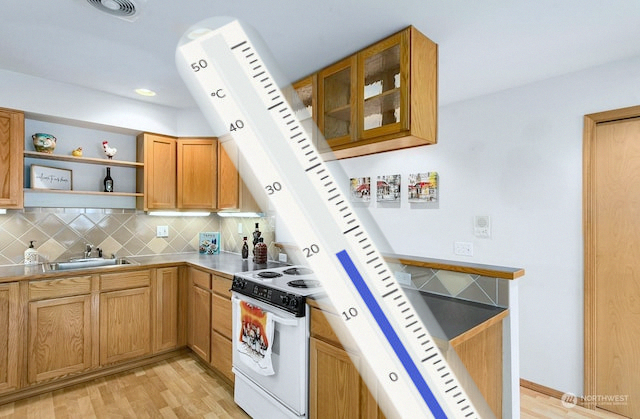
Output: 18 °C
